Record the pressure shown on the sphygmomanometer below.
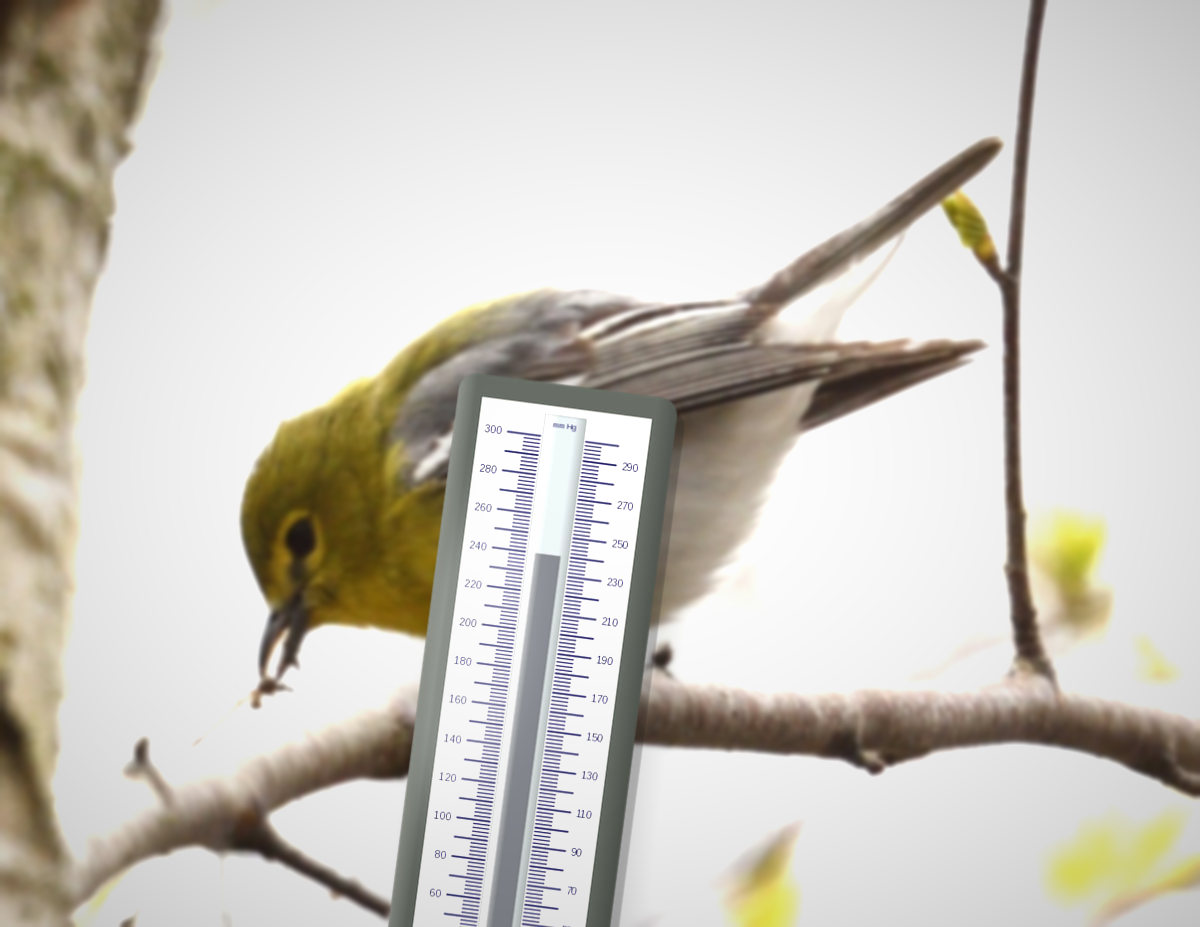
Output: 240 mmHg
